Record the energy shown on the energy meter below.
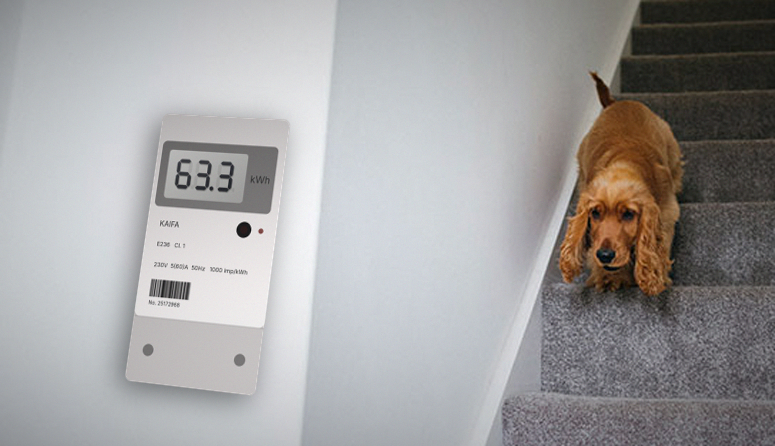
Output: 63.3 kWh
